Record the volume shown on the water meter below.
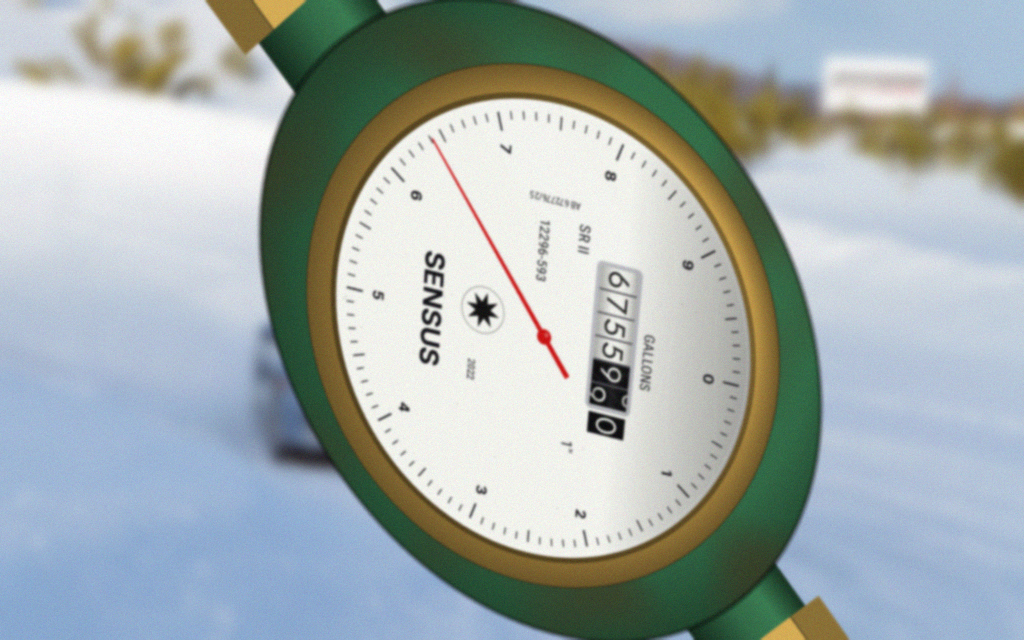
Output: 6755986.4 gal
